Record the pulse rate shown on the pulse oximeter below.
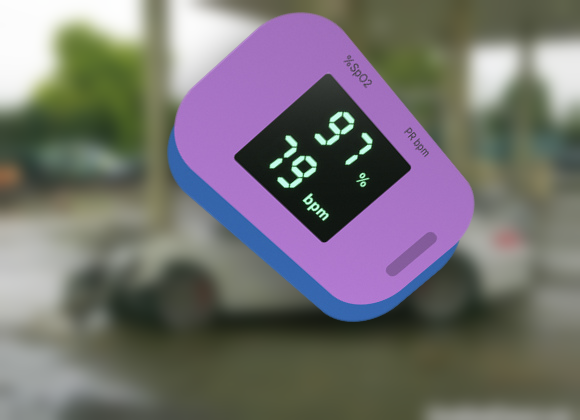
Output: 79 bpm
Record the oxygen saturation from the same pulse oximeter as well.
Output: 97 %
